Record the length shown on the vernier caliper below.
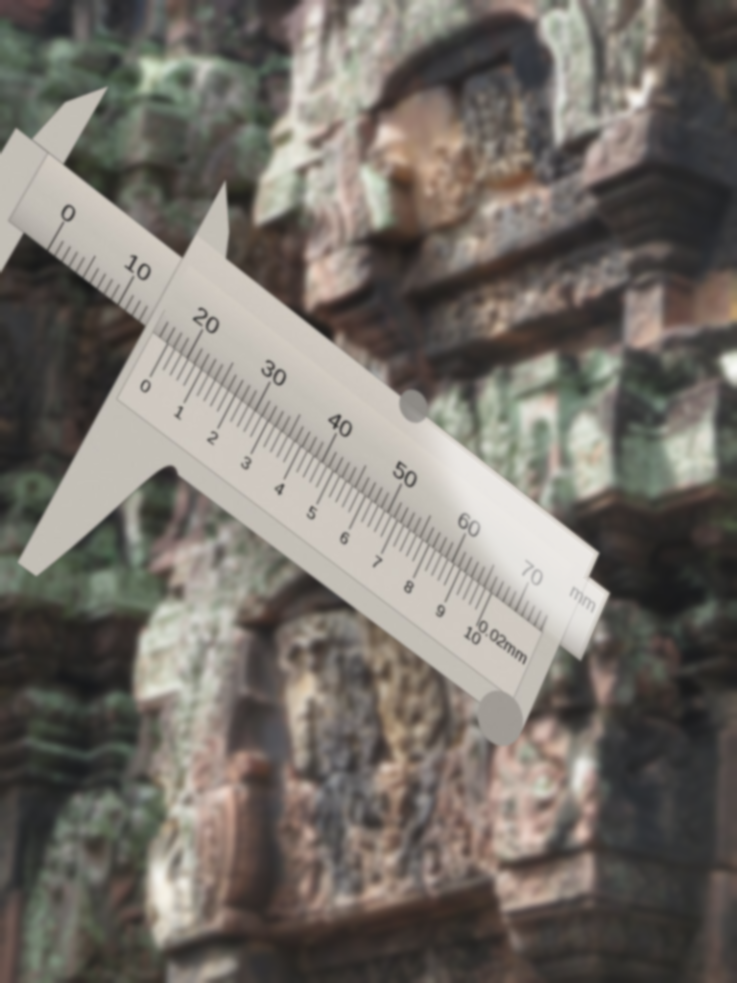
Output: 17.2 mm
